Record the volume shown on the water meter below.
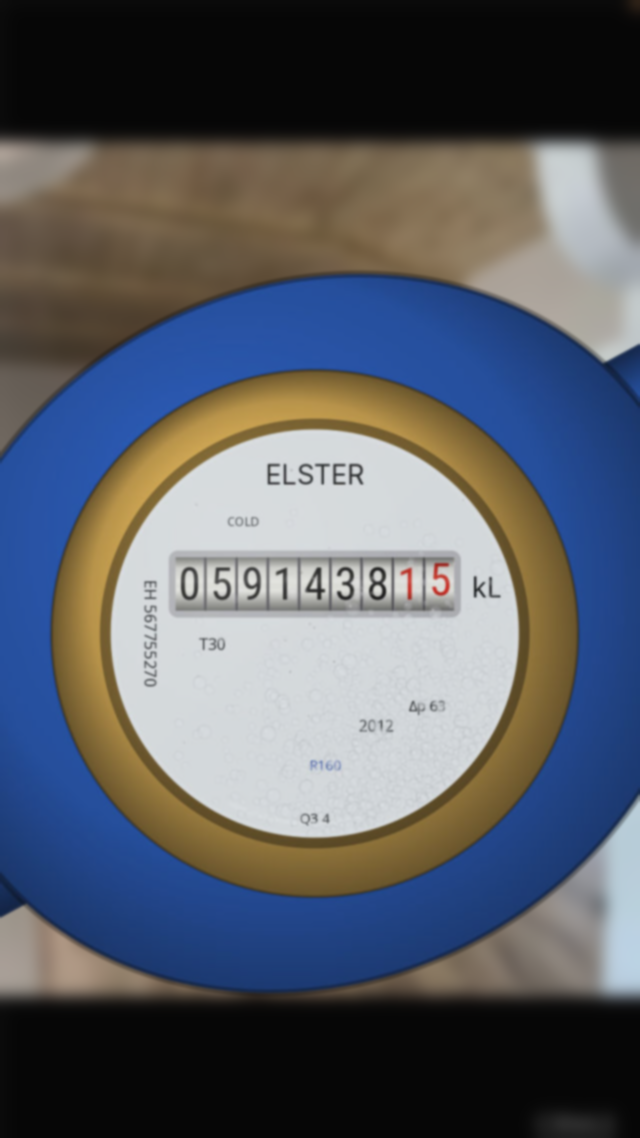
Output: 591438.15 kL
